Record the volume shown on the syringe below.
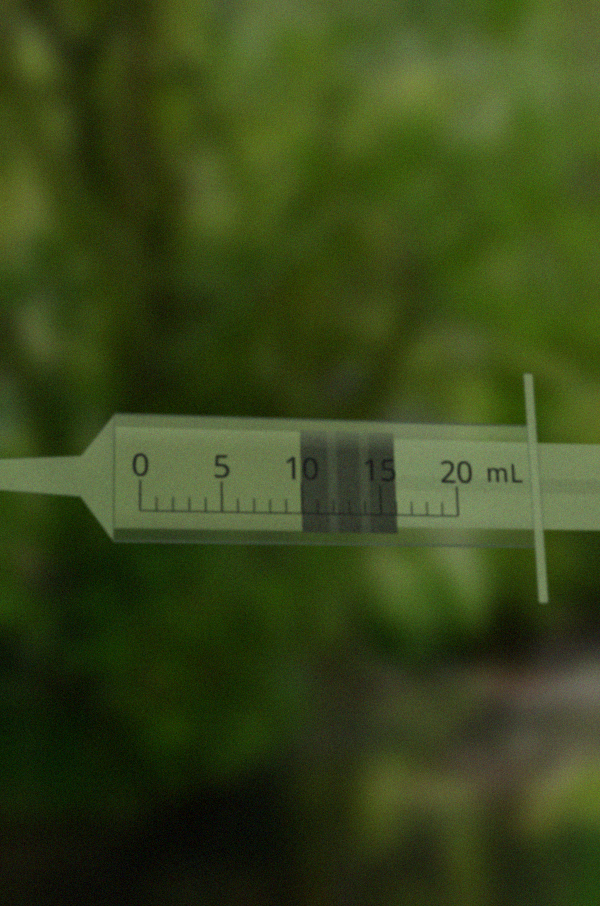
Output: 10 mL
